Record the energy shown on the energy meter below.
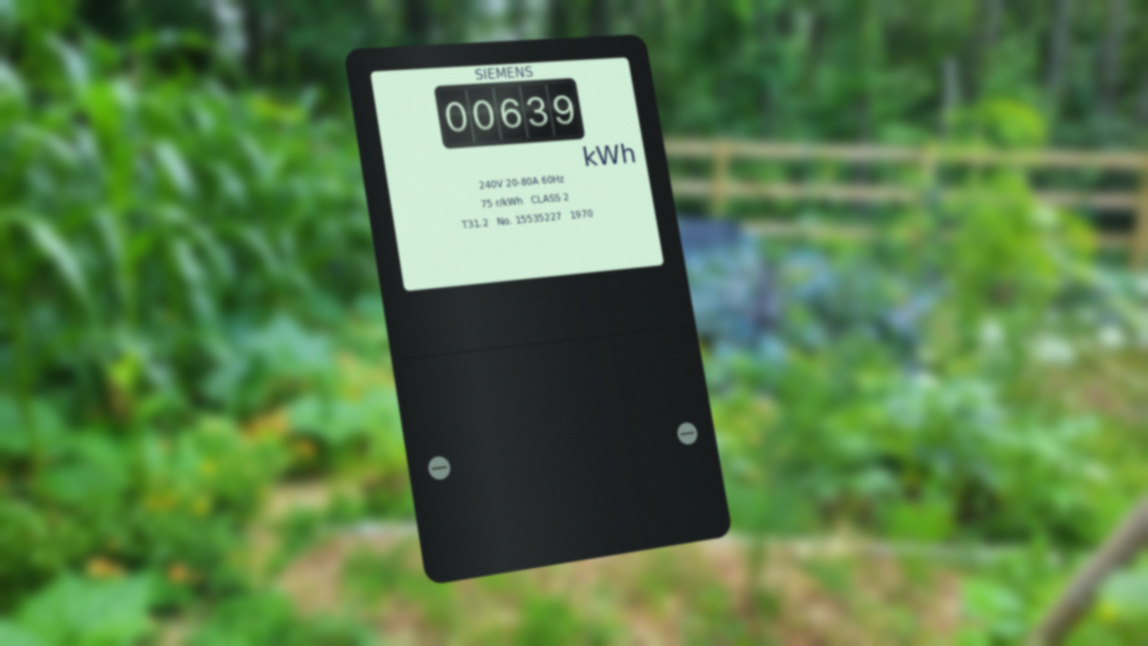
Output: 639 kWh
